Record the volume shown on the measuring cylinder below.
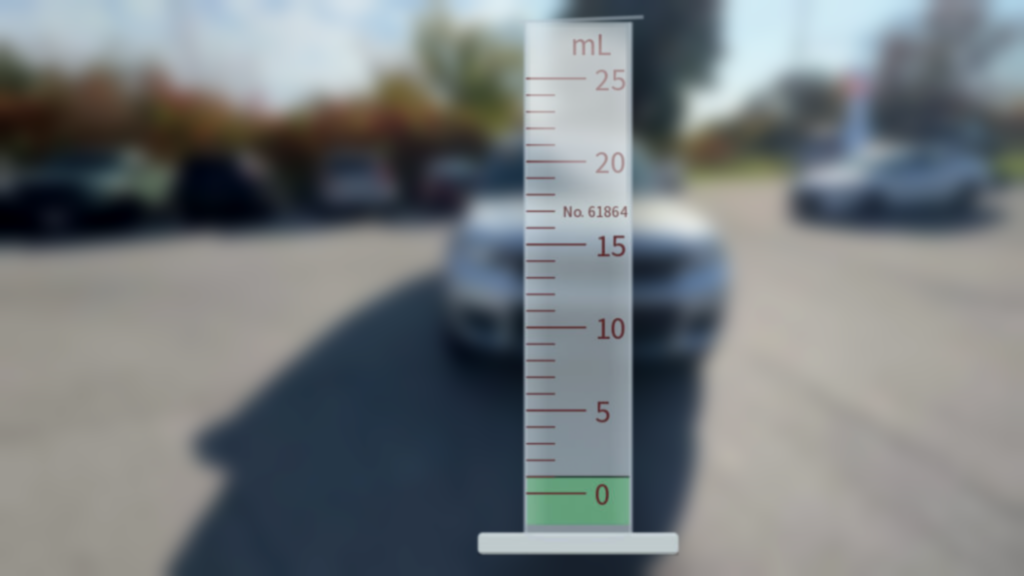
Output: 1 mL
